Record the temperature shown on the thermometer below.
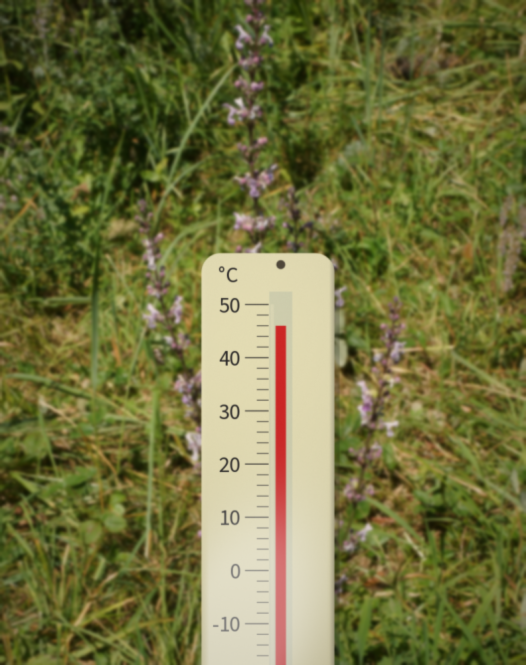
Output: 46 °C
